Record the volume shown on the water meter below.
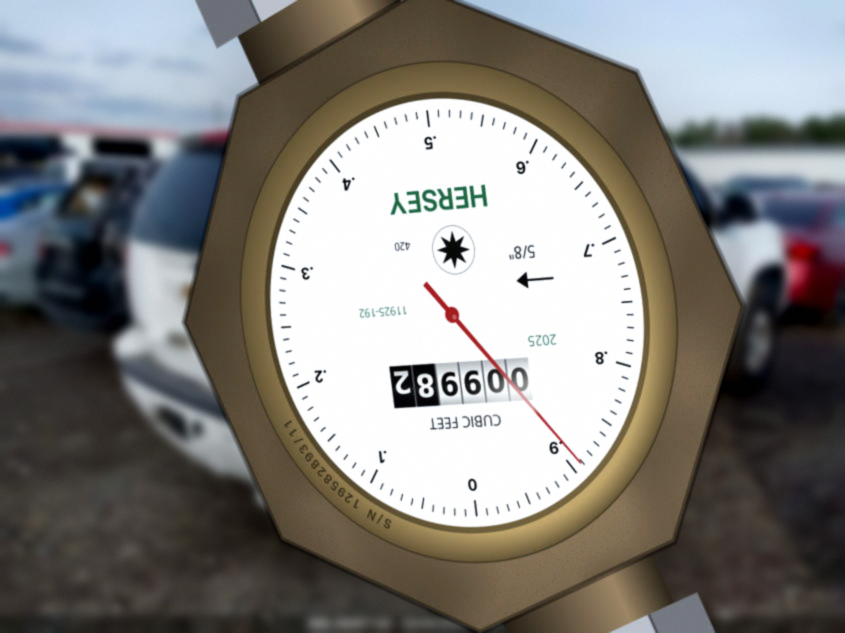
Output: 9981.89 ft³
